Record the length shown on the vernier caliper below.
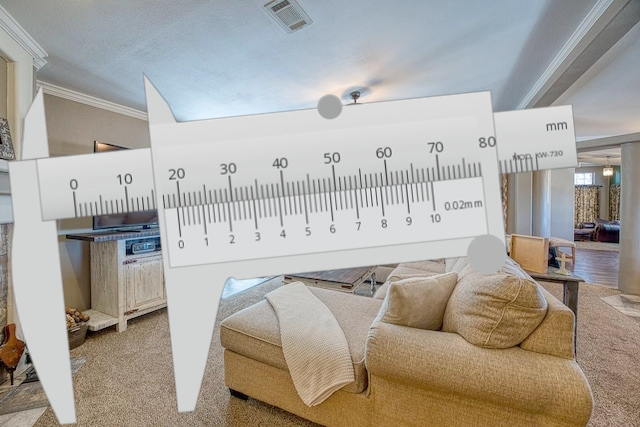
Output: 19.5 mm
